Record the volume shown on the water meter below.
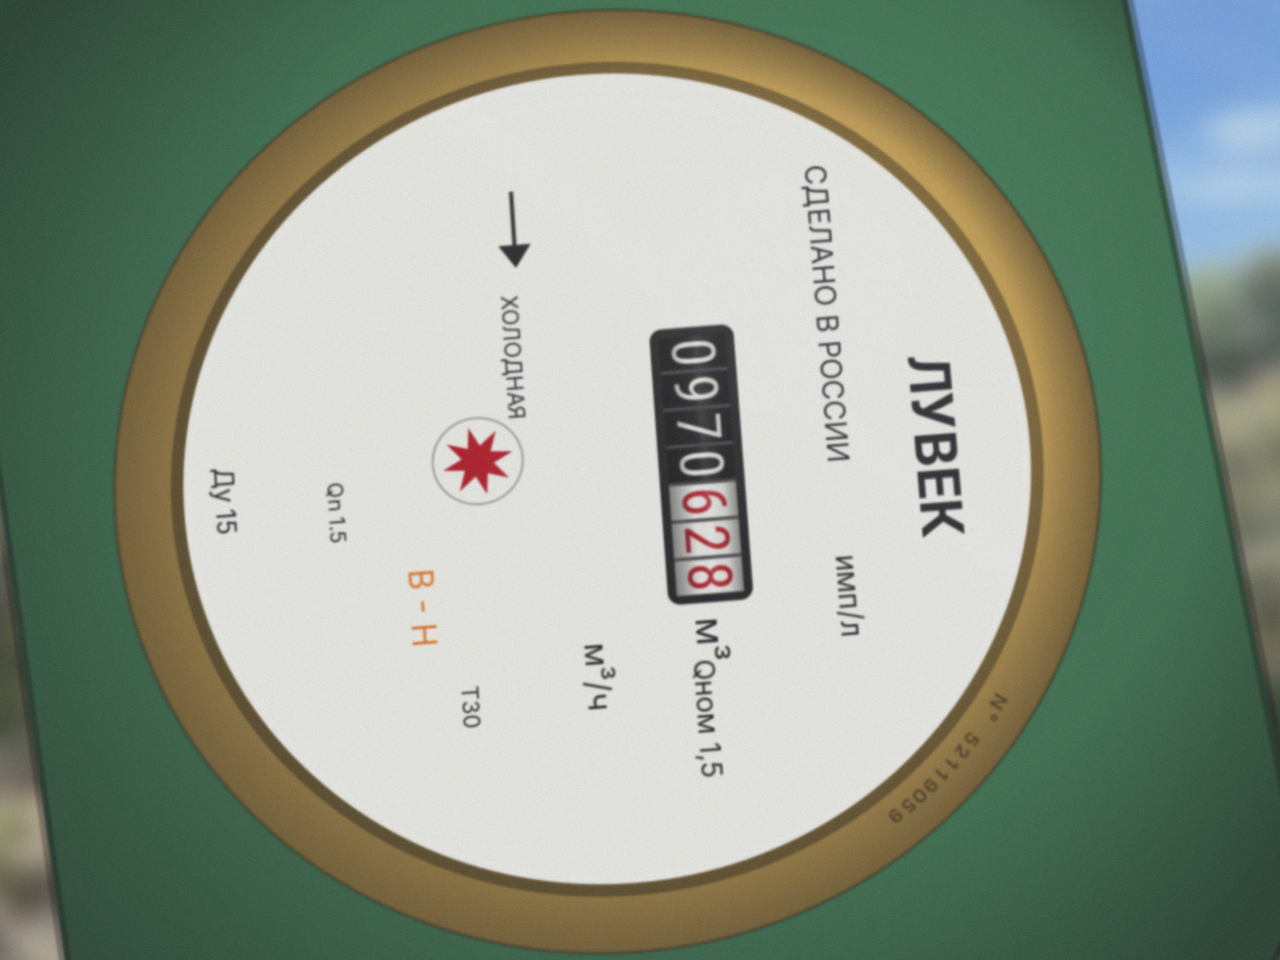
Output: 970.628 m³
